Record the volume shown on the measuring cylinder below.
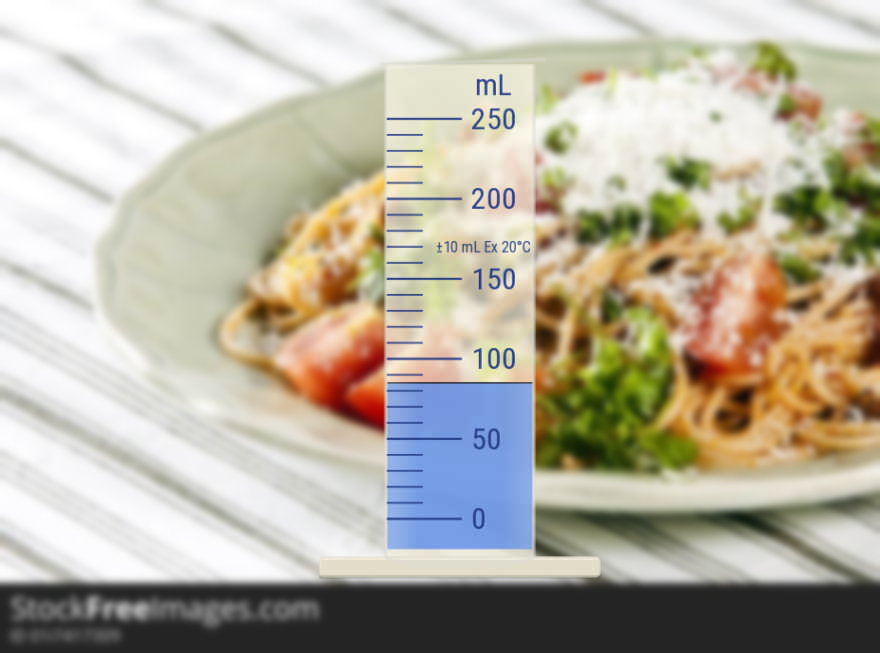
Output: 85 mL
